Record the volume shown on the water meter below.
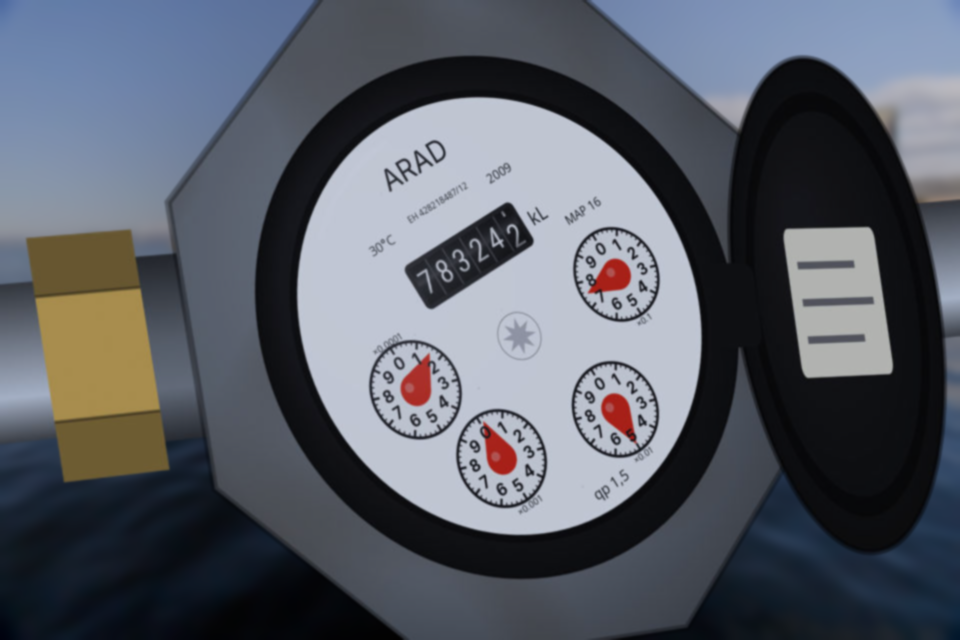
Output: 783241.7501 kL
